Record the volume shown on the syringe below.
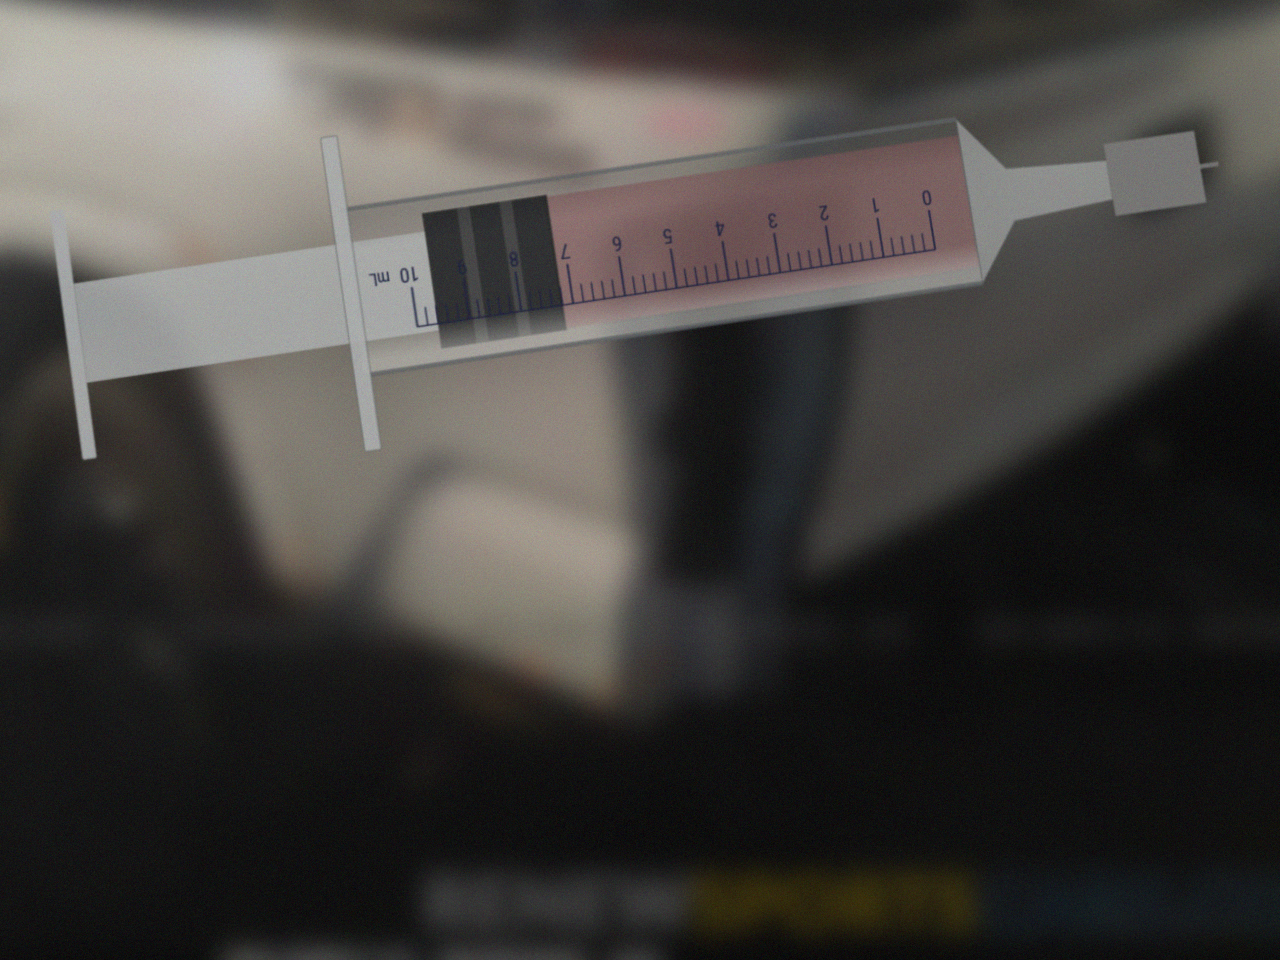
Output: 7.2 mL
